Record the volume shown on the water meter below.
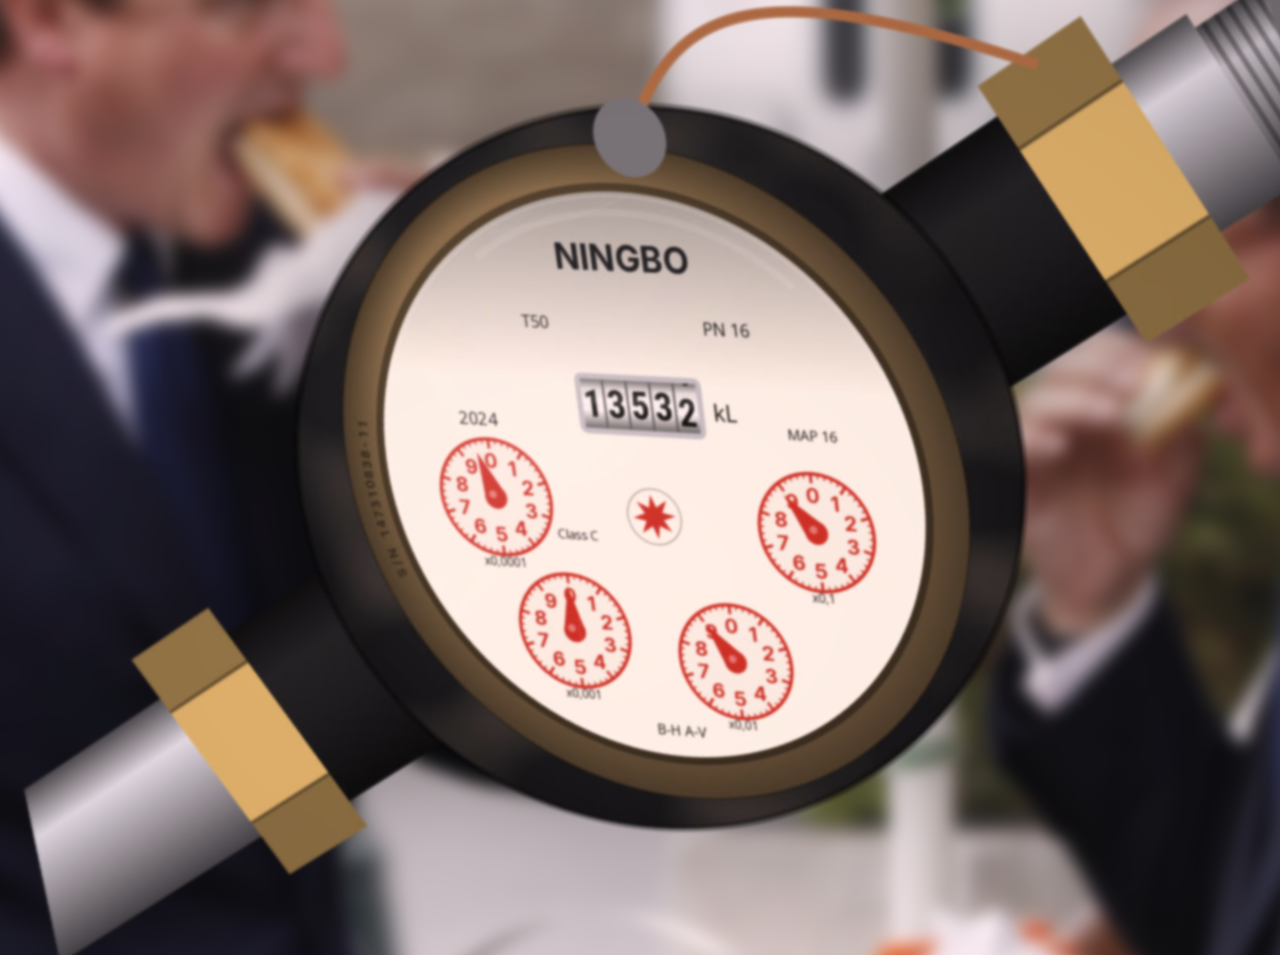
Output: 13531.8899 kL
